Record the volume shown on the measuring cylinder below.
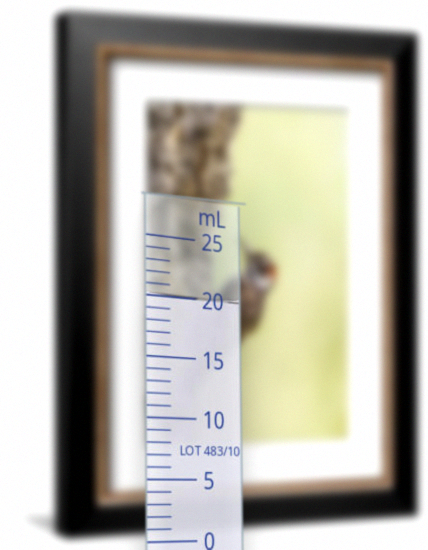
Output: 20 mL
